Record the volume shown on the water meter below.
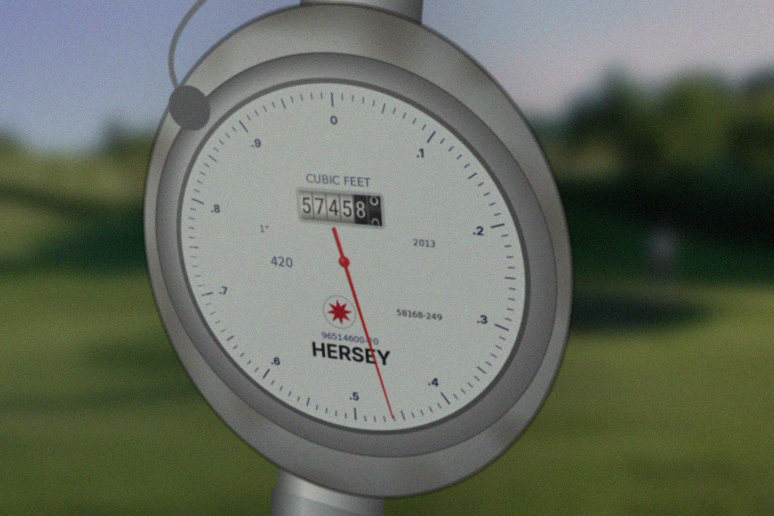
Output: 574588.46 ft³
